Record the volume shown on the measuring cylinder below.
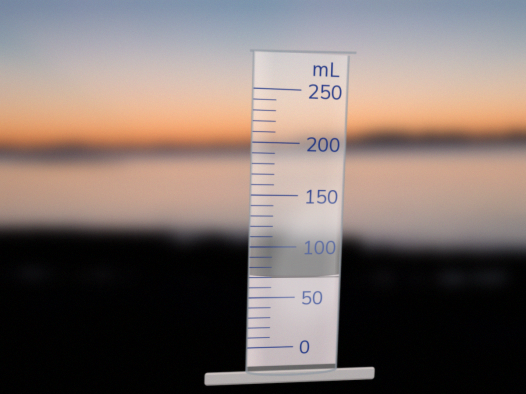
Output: 70 mL
